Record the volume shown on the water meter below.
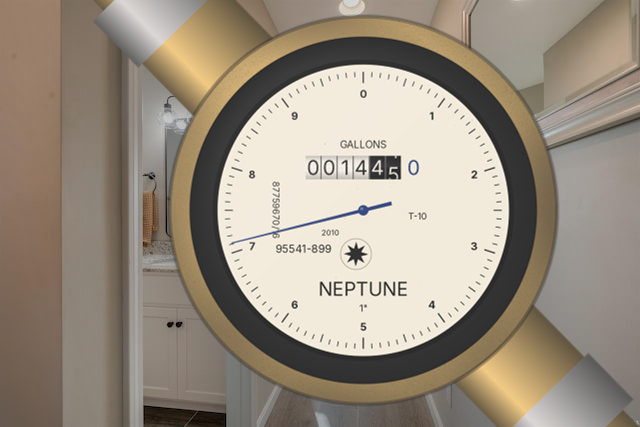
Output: 14447.1 gal
